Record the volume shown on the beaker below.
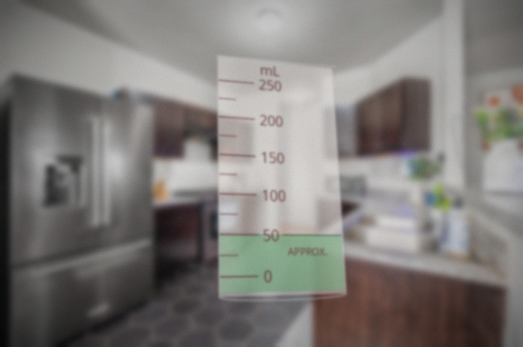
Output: 50 mL
